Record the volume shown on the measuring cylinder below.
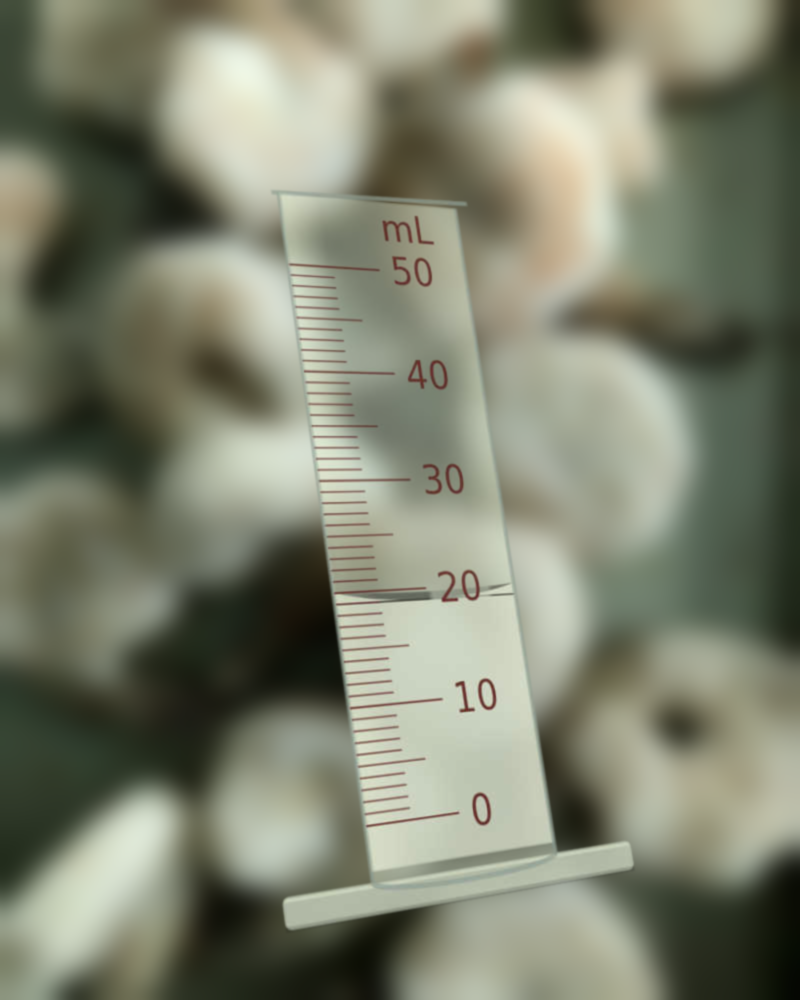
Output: 19 mL
